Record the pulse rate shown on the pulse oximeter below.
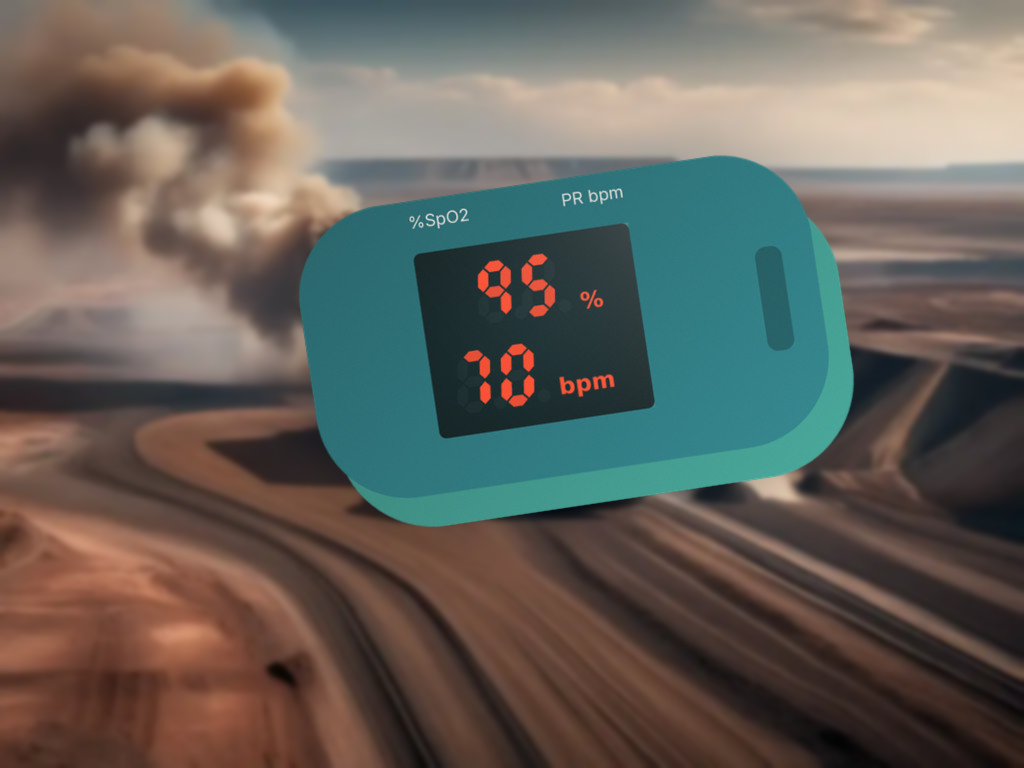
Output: 70 bpm
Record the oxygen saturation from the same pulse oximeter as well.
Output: 95 %
